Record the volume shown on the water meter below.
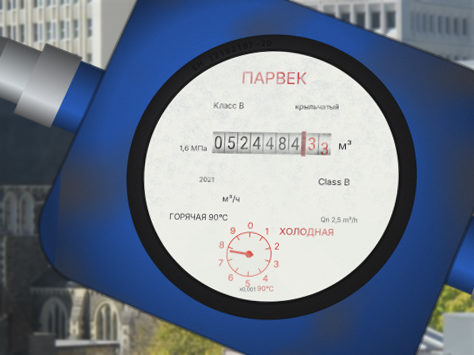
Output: 524484.327 m³
